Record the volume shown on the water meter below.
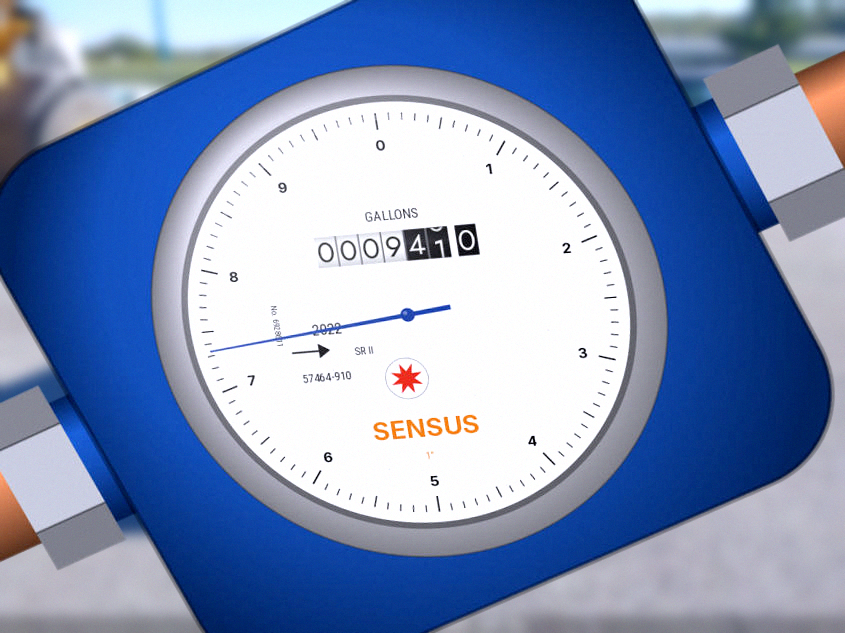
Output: 9407.3 gal
